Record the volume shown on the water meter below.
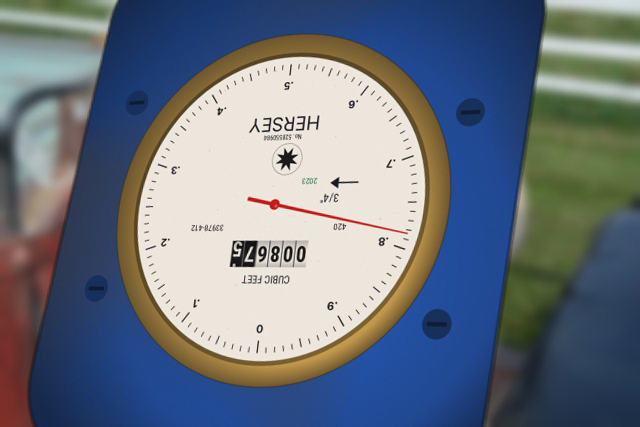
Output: 8674.78 ft³
